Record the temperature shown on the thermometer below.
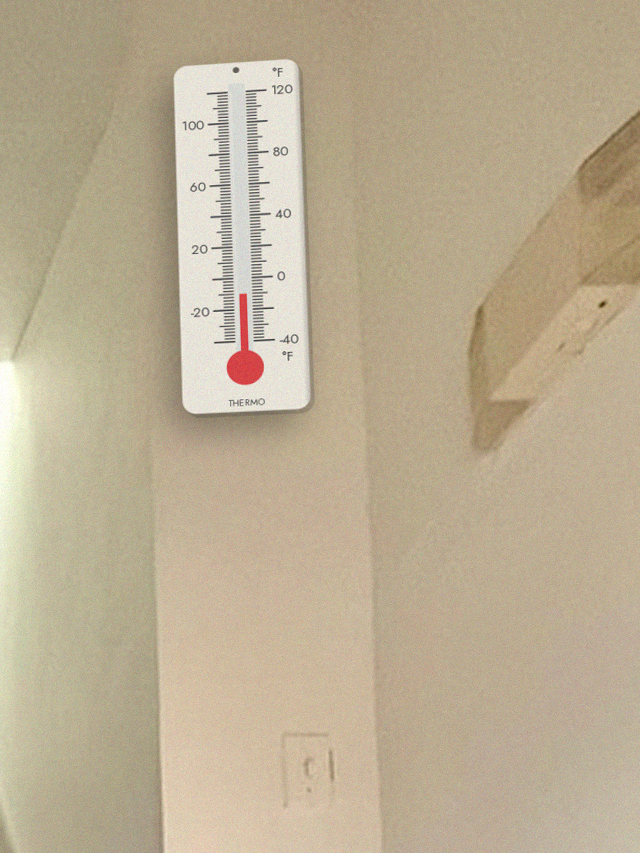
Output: -10 °F
